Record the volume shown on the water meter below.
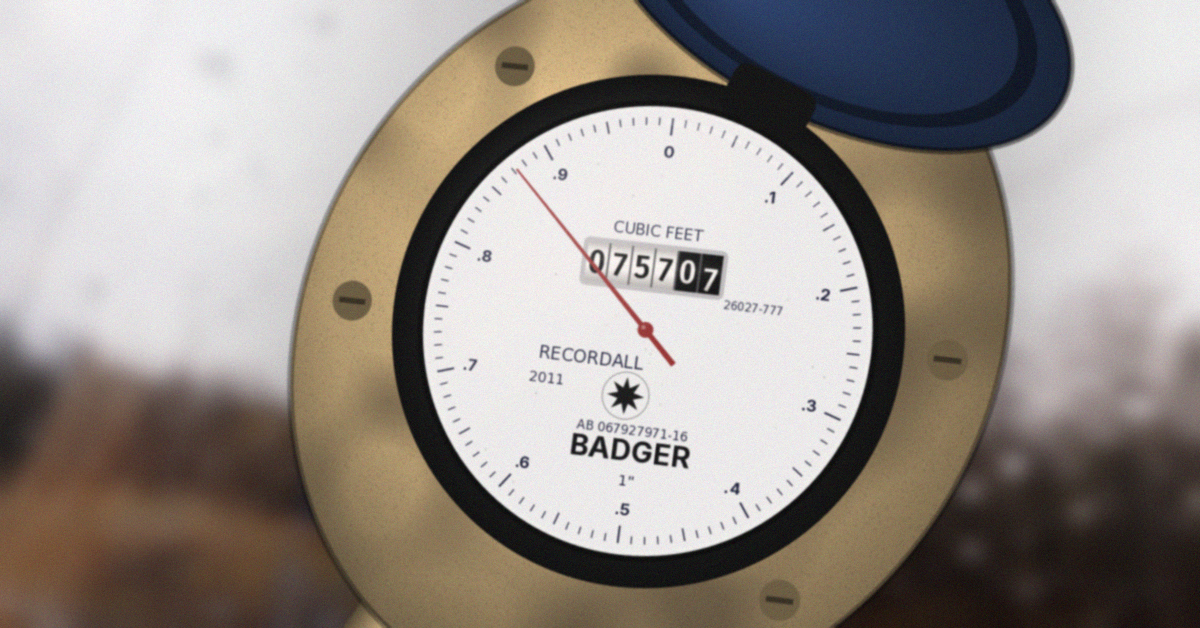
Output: 75706.87 ft³
